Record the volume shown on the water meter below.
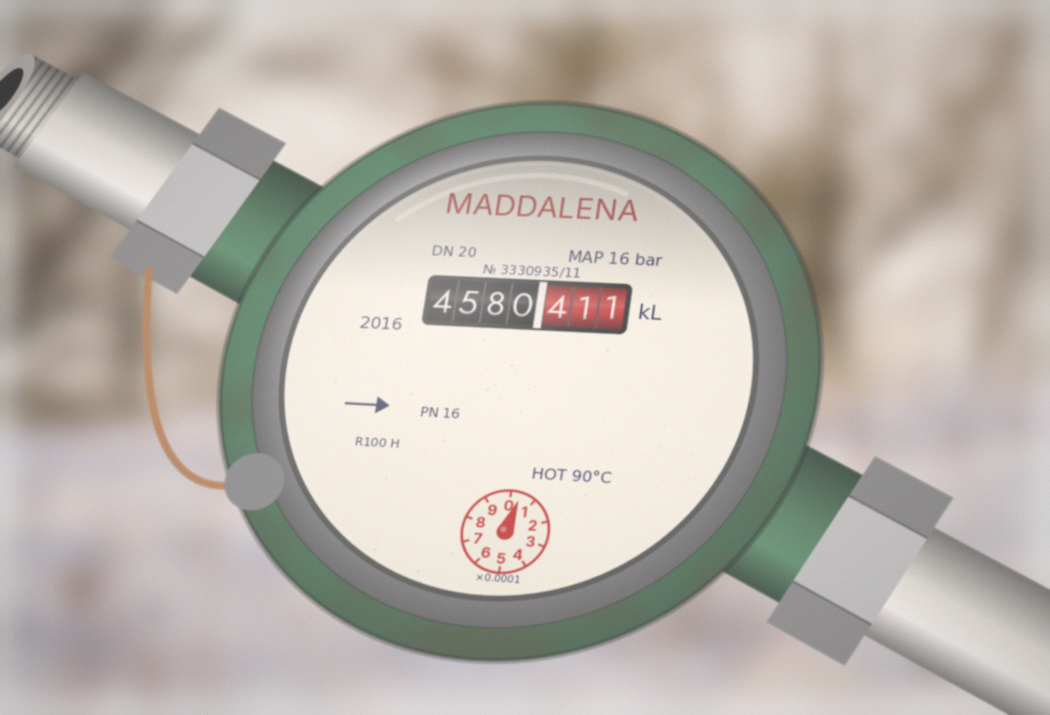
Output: 4580.4110 kL
